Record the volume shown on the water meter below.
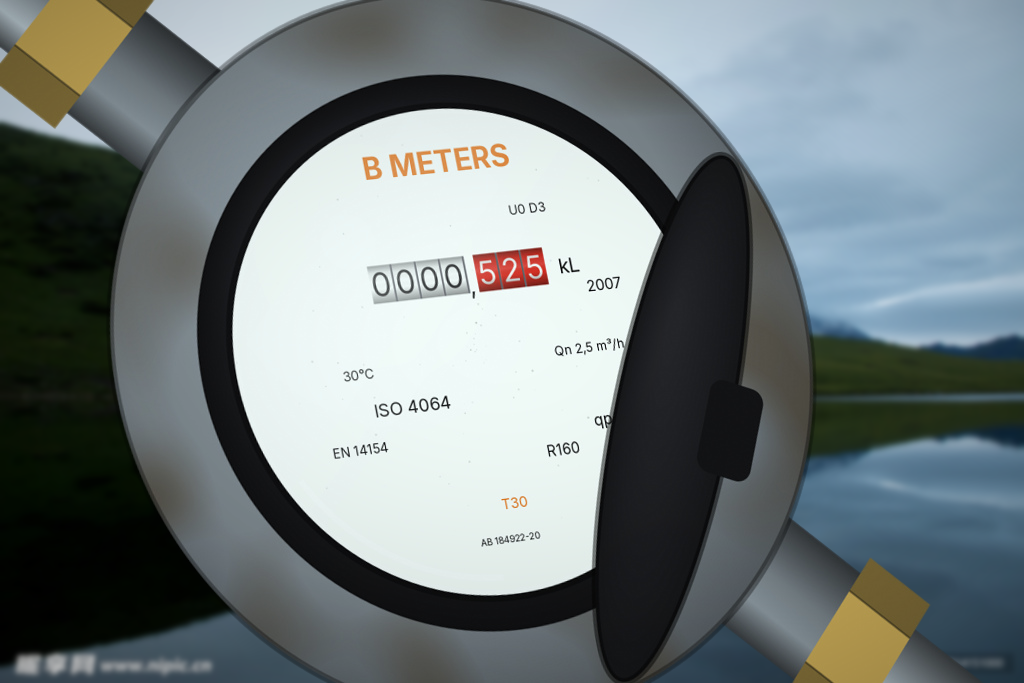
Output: 0.525 kL
